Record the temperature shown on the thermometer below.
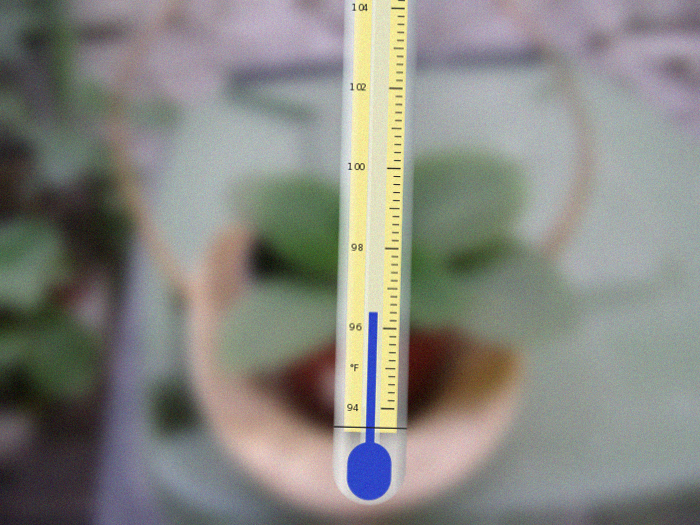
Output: 96.4 °F
